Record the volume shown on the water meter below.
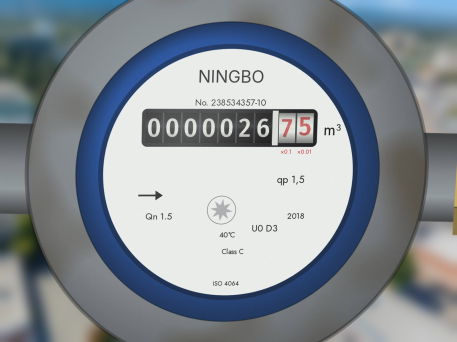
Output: 26.75 m³
